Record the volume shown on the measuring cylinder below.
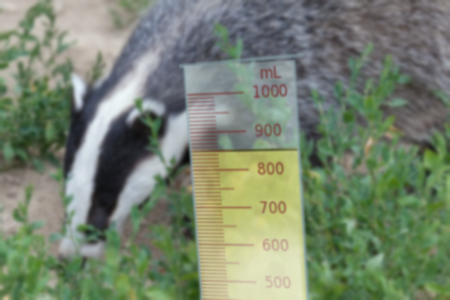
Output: 850 mL
